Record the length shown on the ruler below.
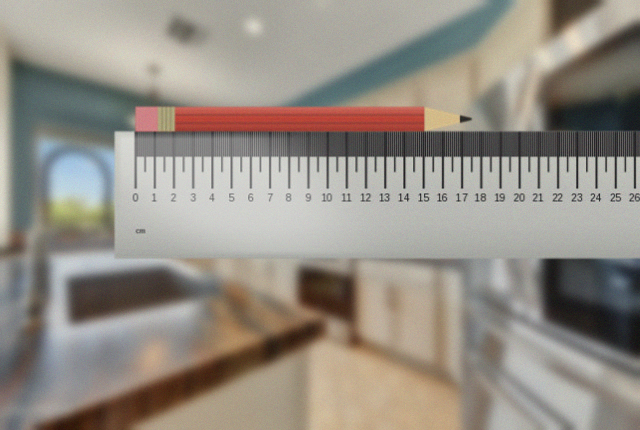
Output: 17.5 cm
